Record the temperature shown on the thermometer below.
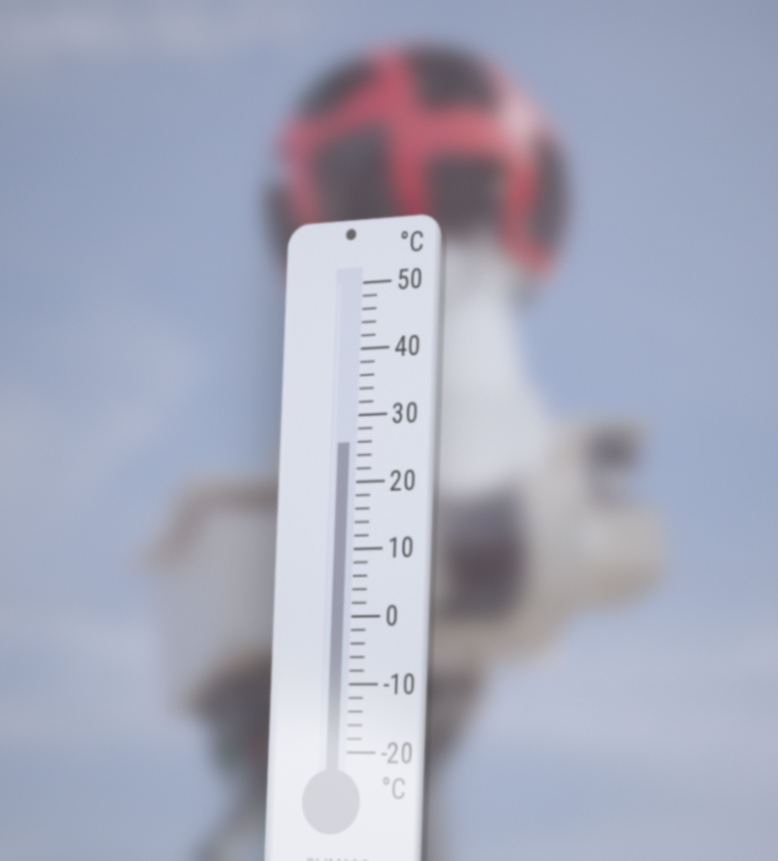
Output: 26 °C
